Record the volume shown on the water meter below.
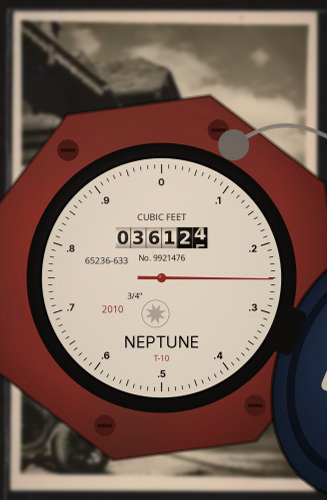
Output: 36124.25 ft³
